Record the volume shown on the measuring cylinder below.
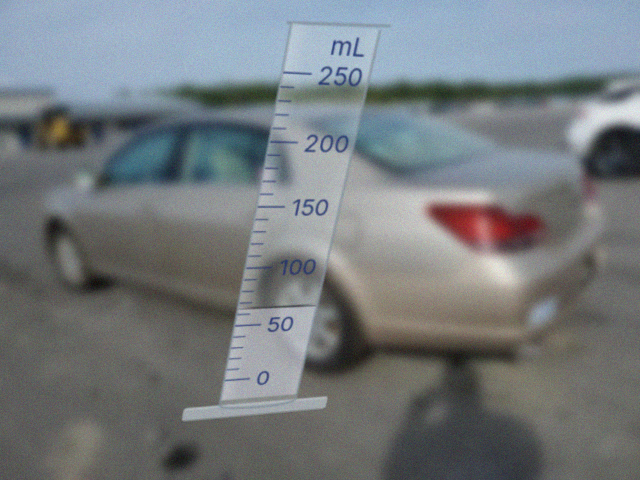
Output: 65 mL
